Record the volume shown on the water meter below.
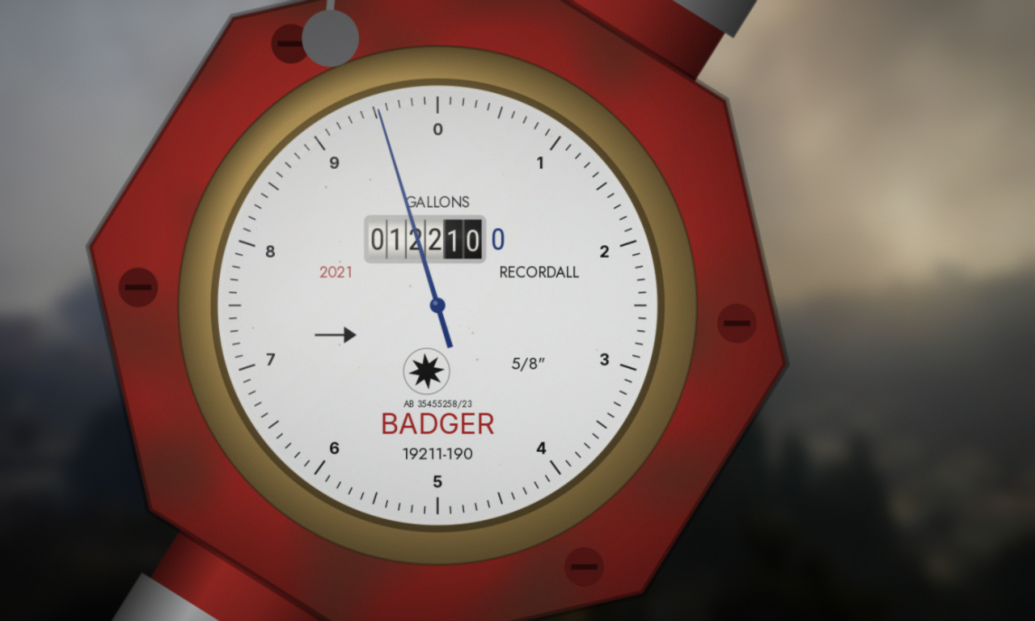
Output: 122099.5 gal
